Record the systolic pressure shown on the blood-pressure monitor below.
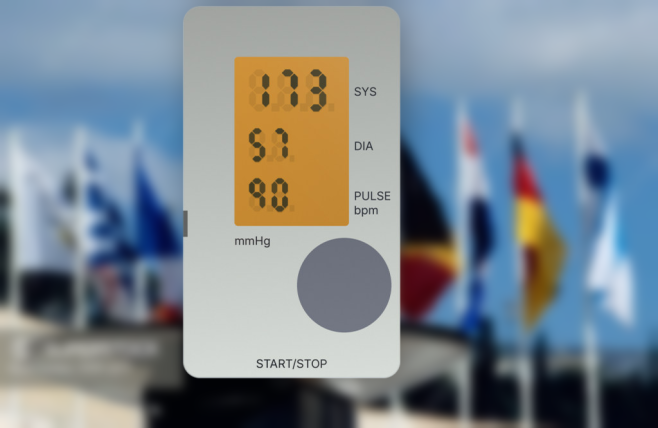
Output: 173 mmHg
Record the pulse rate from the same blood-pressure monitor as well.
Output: 90 bpm
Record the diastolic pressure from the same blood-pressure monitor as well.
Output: 57 mmHg
